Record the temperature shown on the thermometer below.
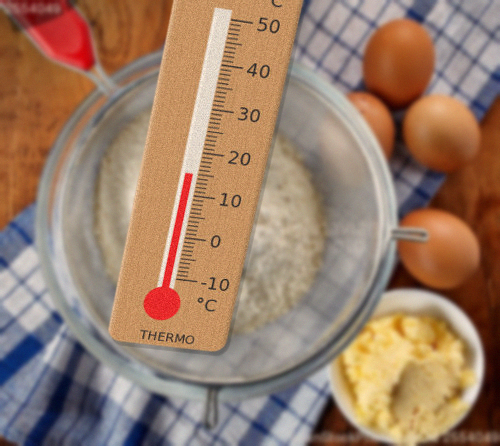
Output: 15 °C
